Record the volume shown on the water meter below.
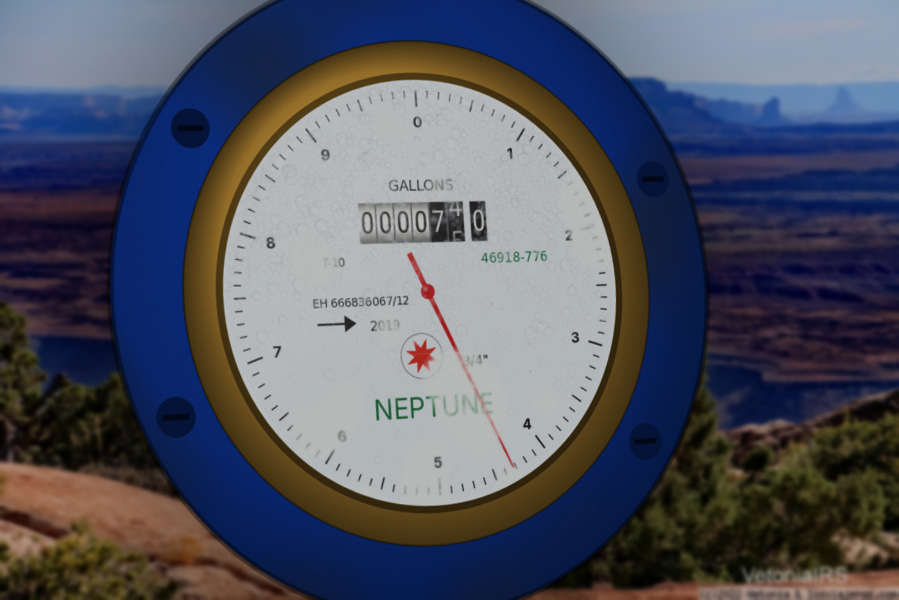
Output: 744.3 gal
